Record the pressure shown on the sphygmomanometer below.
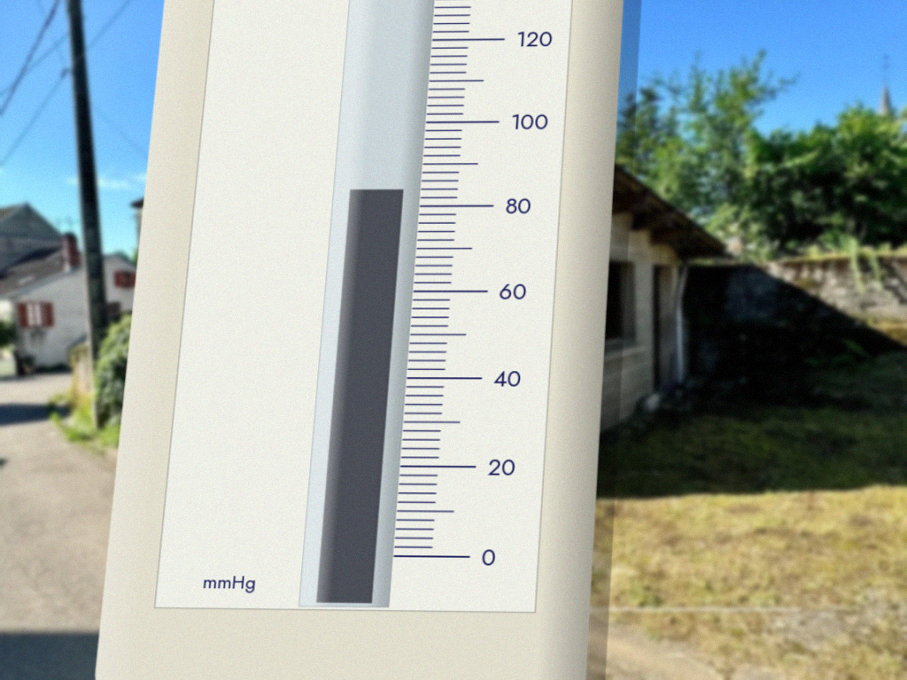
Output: 84 mmHg
